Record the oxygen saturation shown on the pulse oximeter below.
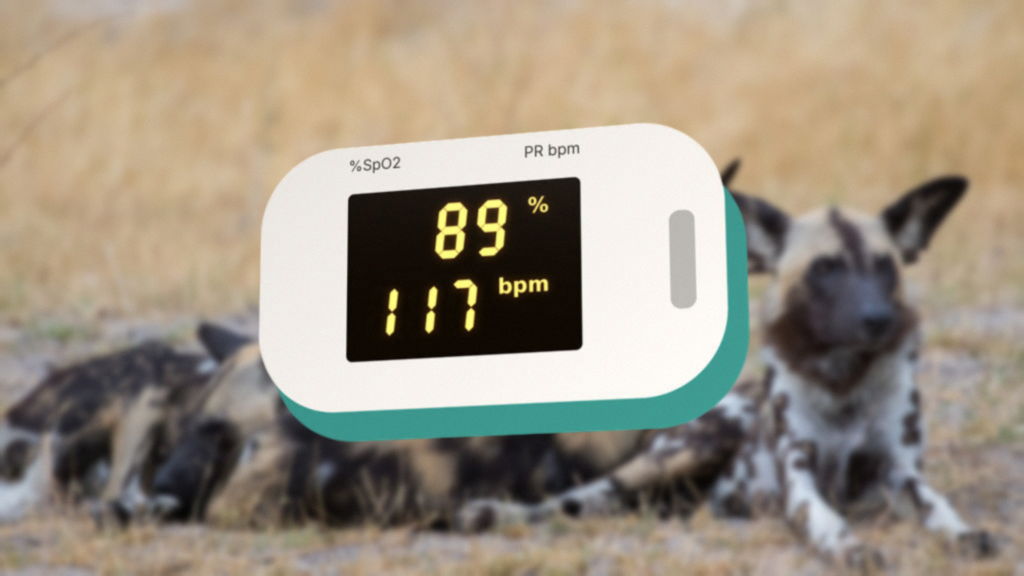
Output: 89 %
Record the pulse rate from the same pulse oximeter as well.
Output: 117 bpm
